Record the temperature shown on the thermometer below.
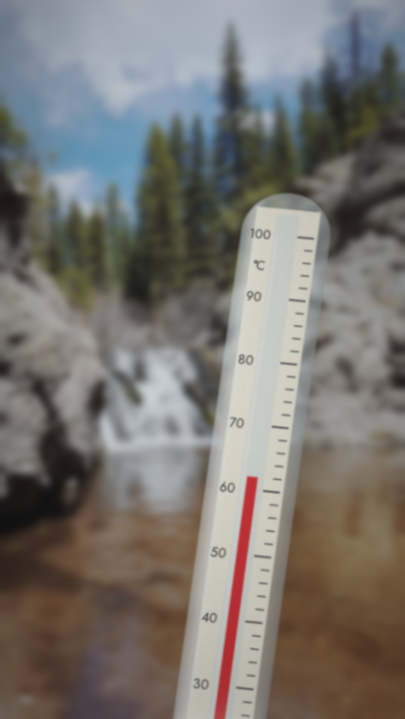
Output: 62 °C
